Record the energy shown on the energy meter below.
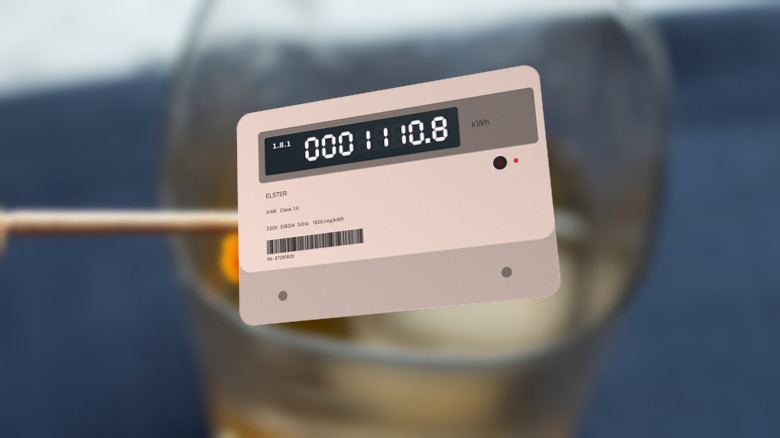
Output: 1110.8 kWh
